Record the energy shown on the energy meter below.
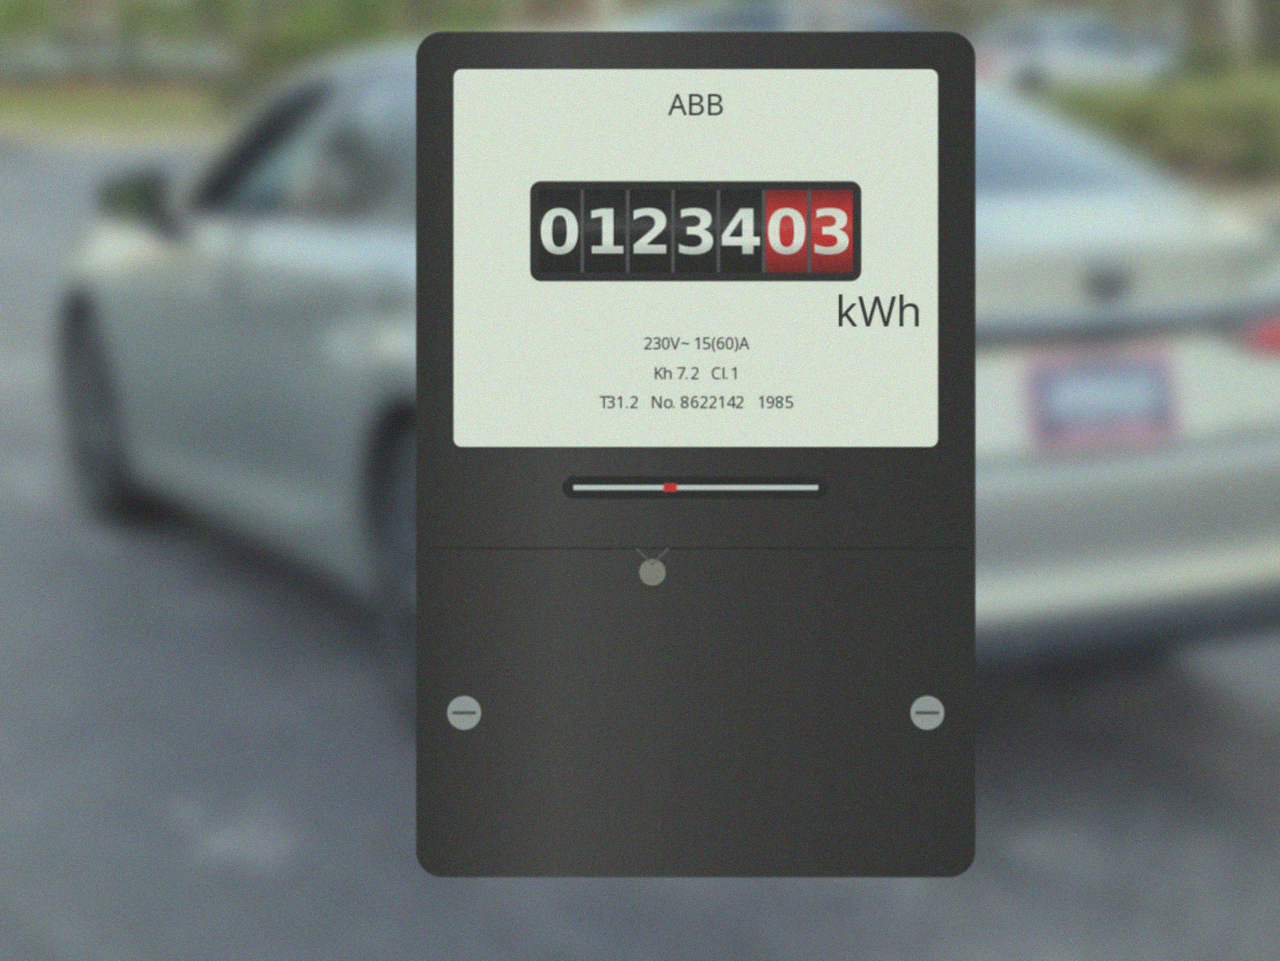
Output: 1234.03 kWh
